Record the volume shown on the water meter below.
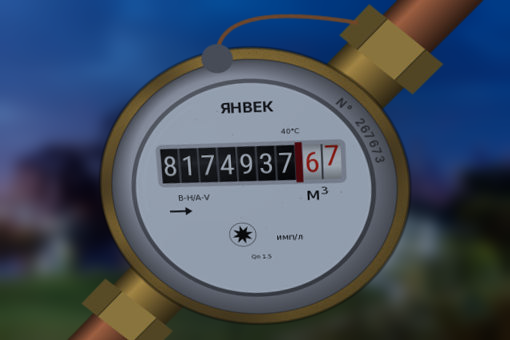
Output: 8174937.67 m³
